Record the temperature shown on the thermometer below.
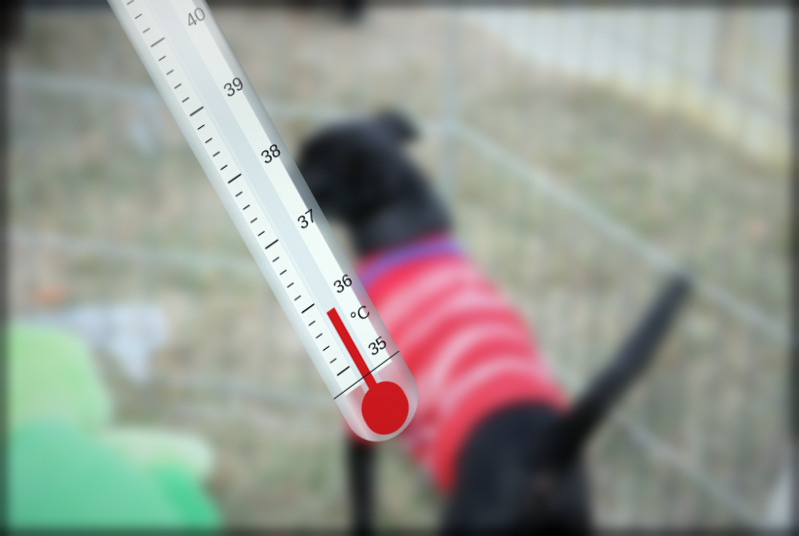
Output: 35.8 °C
